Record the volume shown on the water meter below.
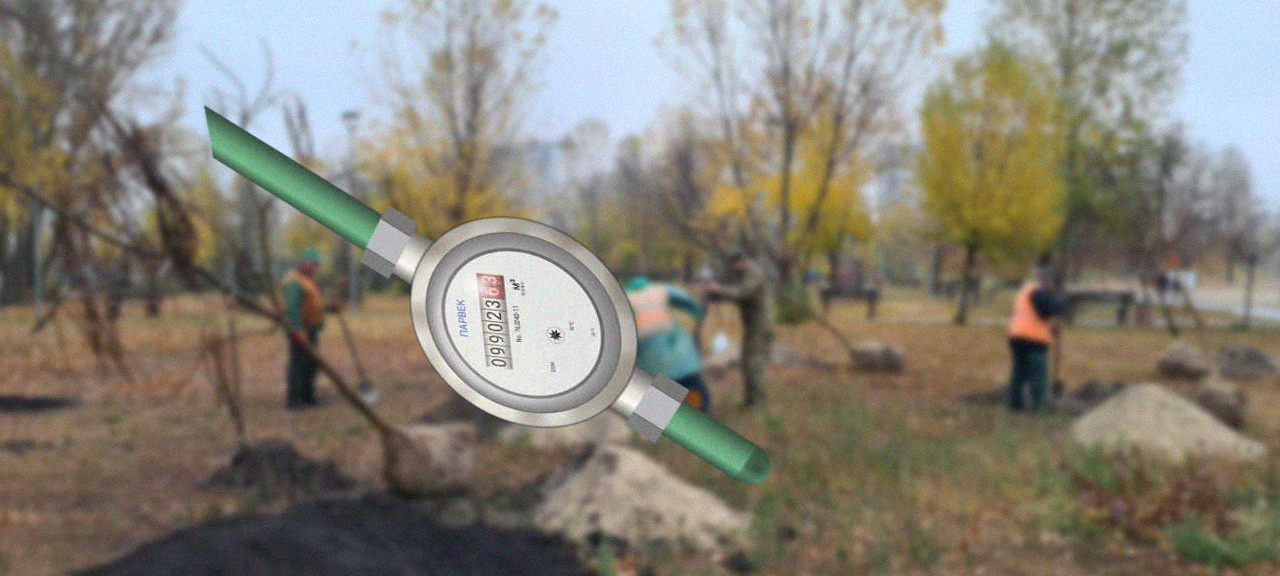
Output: 99023.63 m³
